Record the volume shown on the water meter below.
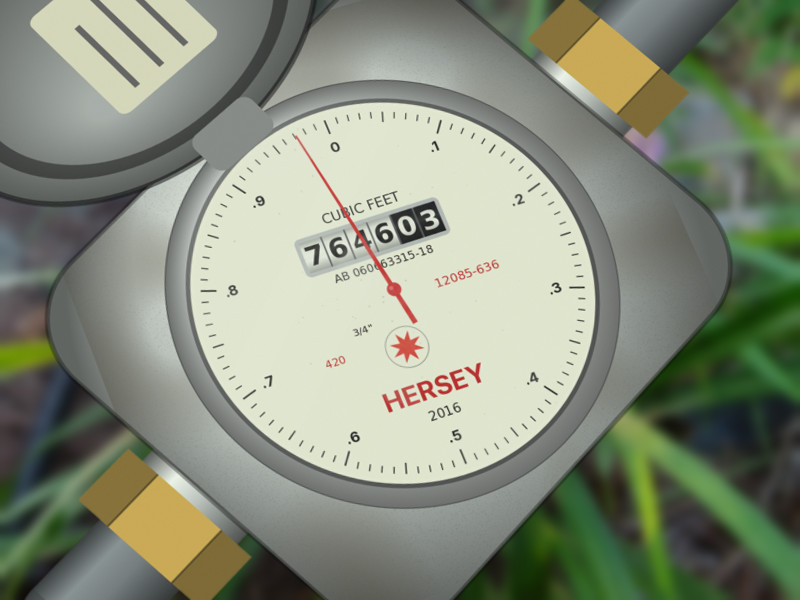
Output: 764602.97 ft³
